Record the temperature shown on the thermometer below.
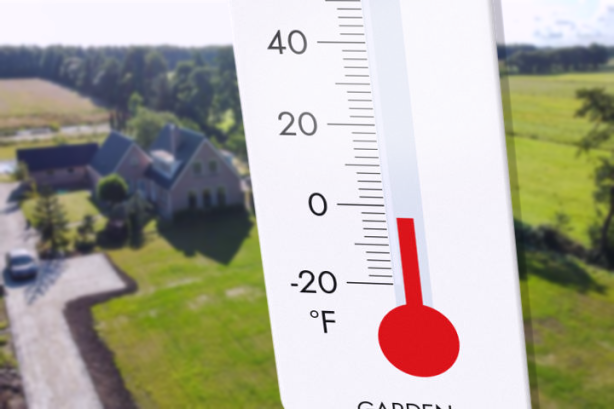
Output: -3 °F
